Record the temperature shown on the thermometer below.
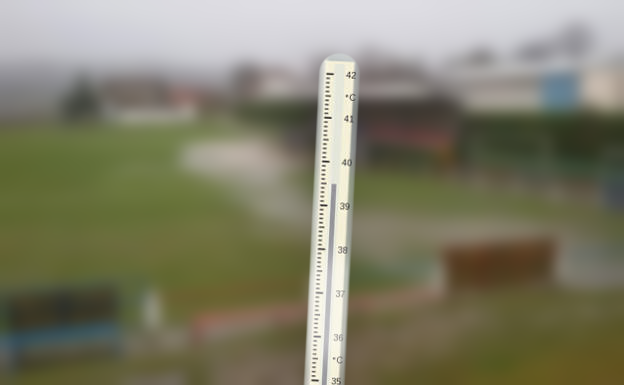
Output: 39.5 °C
